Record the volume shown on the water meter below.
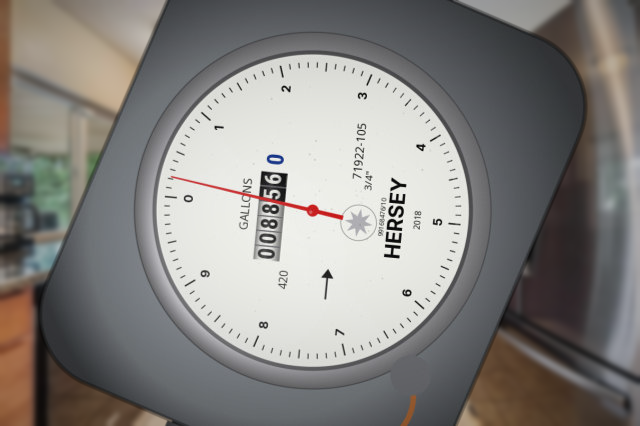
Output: 88560.2 gal
